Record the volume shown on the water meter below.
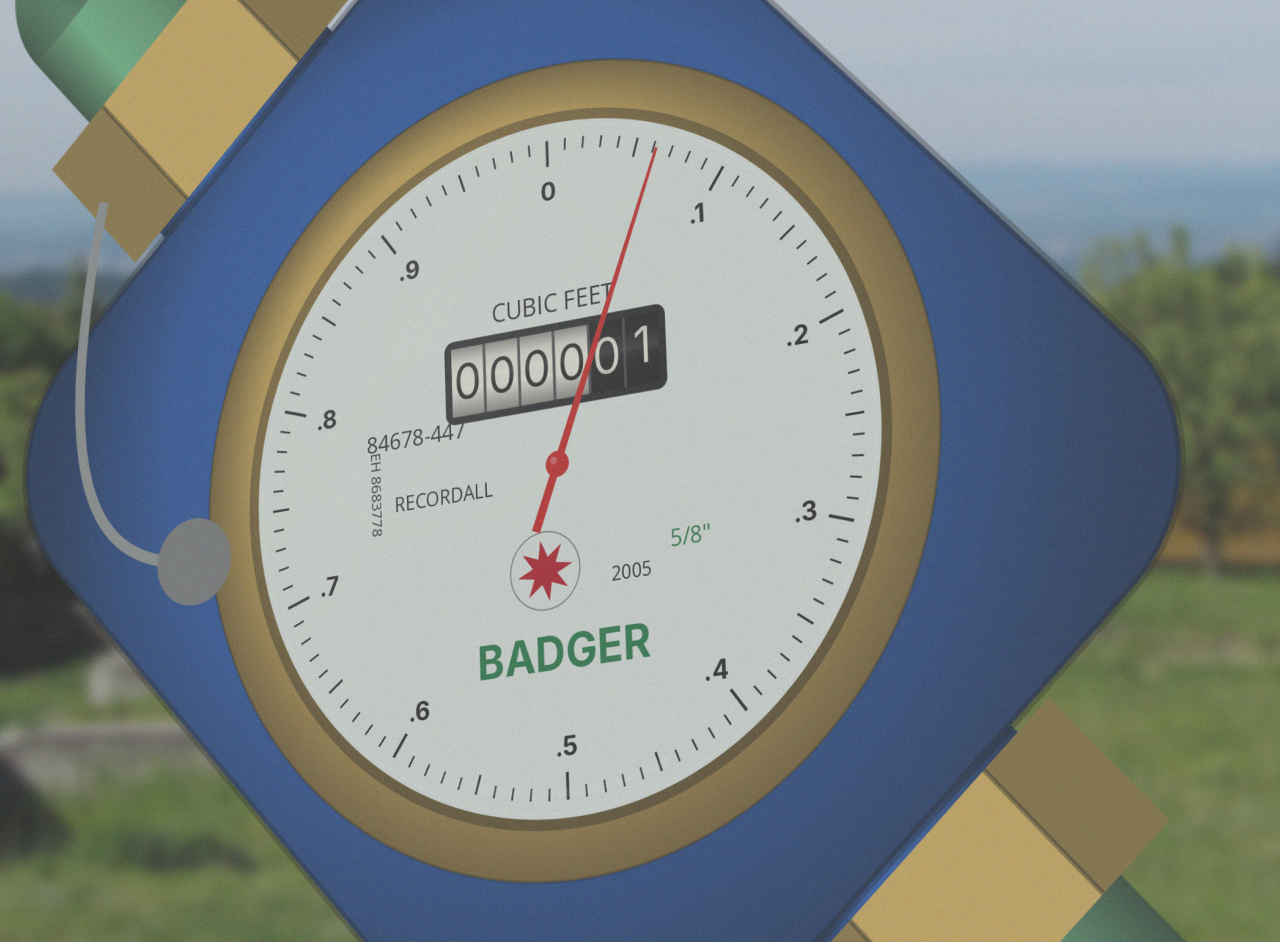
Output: 1.06 ft³
